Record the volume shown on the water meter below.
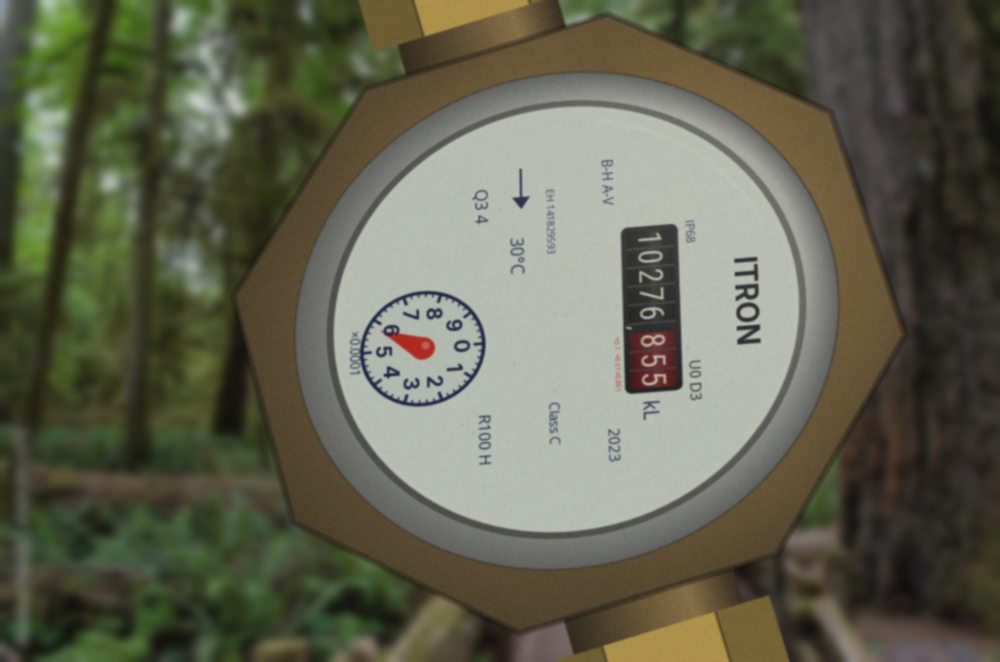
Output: 10276.8555 kL
